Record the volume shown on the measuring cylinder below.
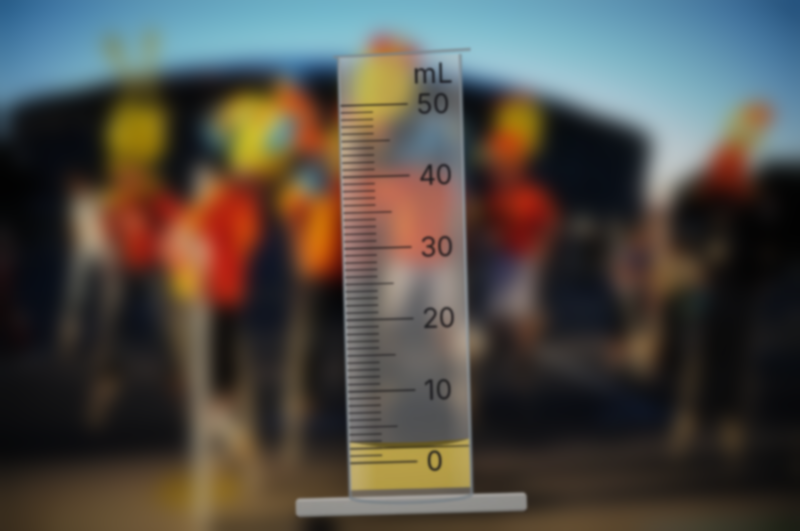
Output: 2 mL
